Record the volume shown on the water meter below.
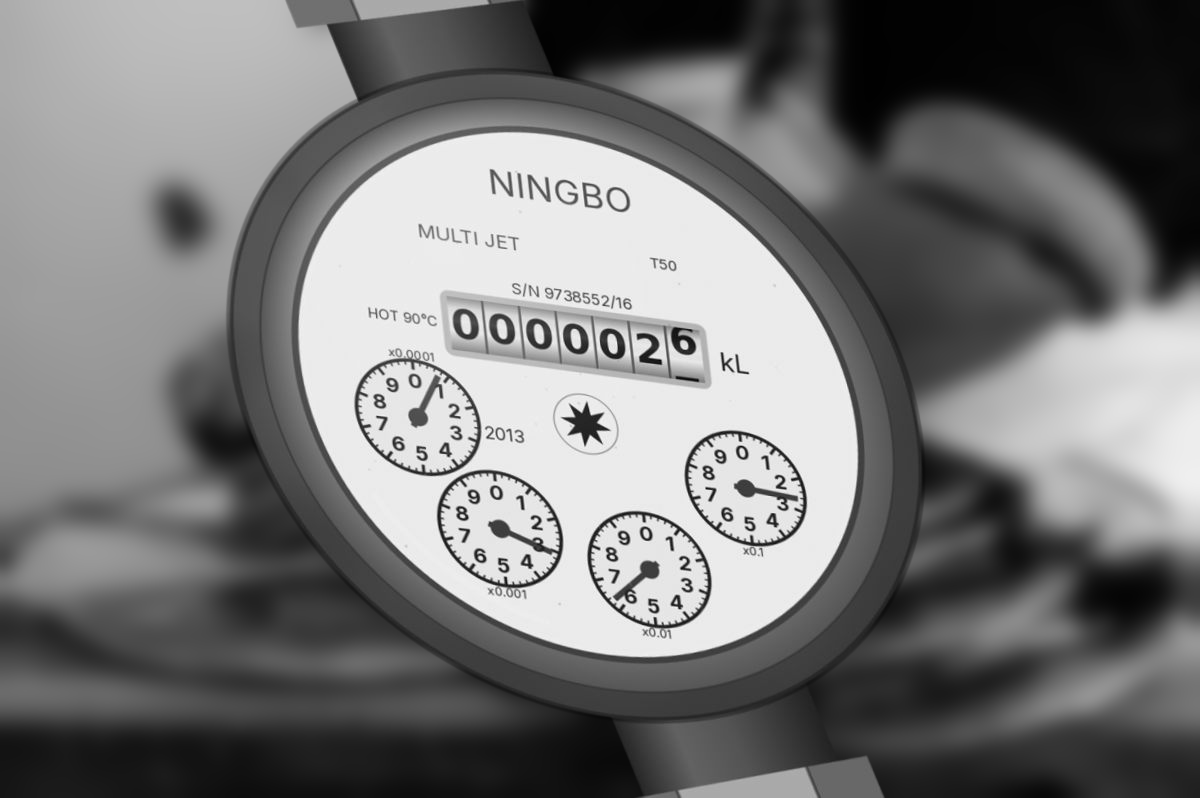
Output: 26.2630 kL
